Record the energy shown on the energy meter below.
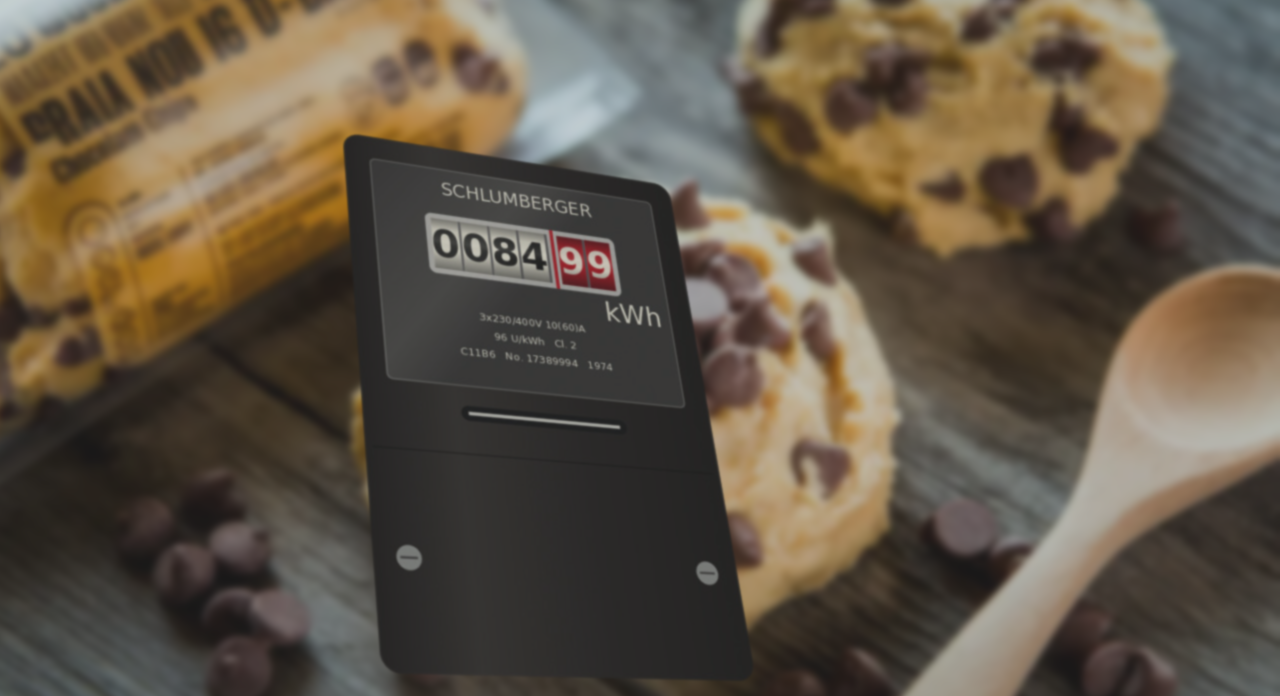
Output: 84.99 kWh
